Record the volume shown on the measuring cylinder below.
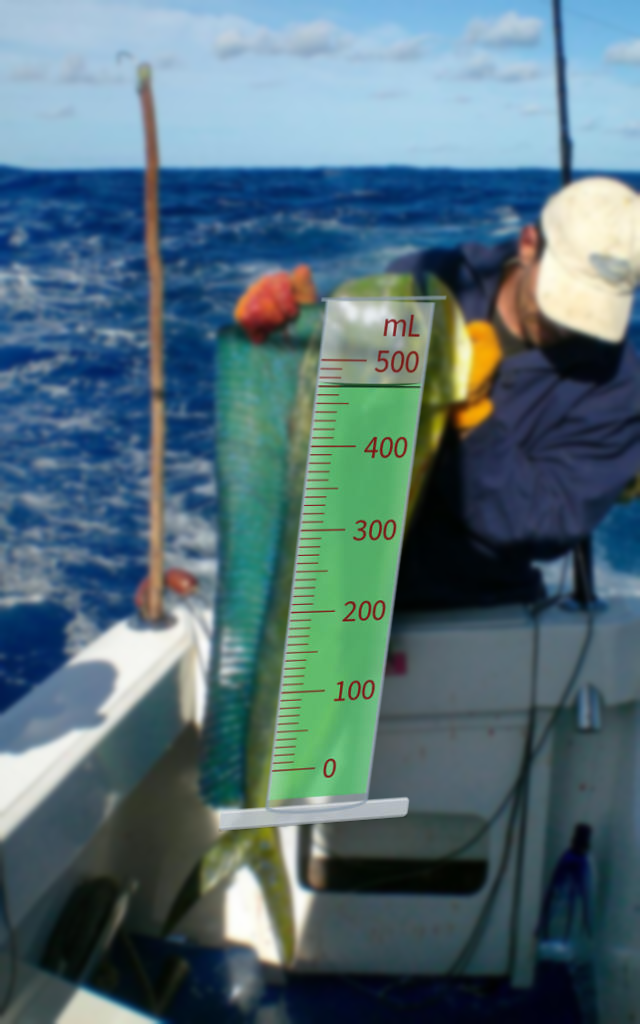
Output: 470 mL
